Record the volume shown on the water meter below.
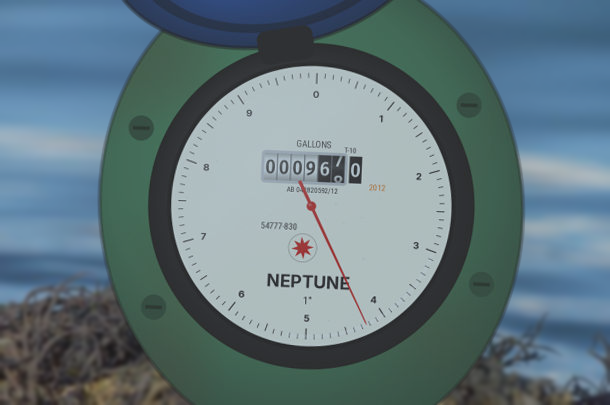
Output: 9674.2 gal
